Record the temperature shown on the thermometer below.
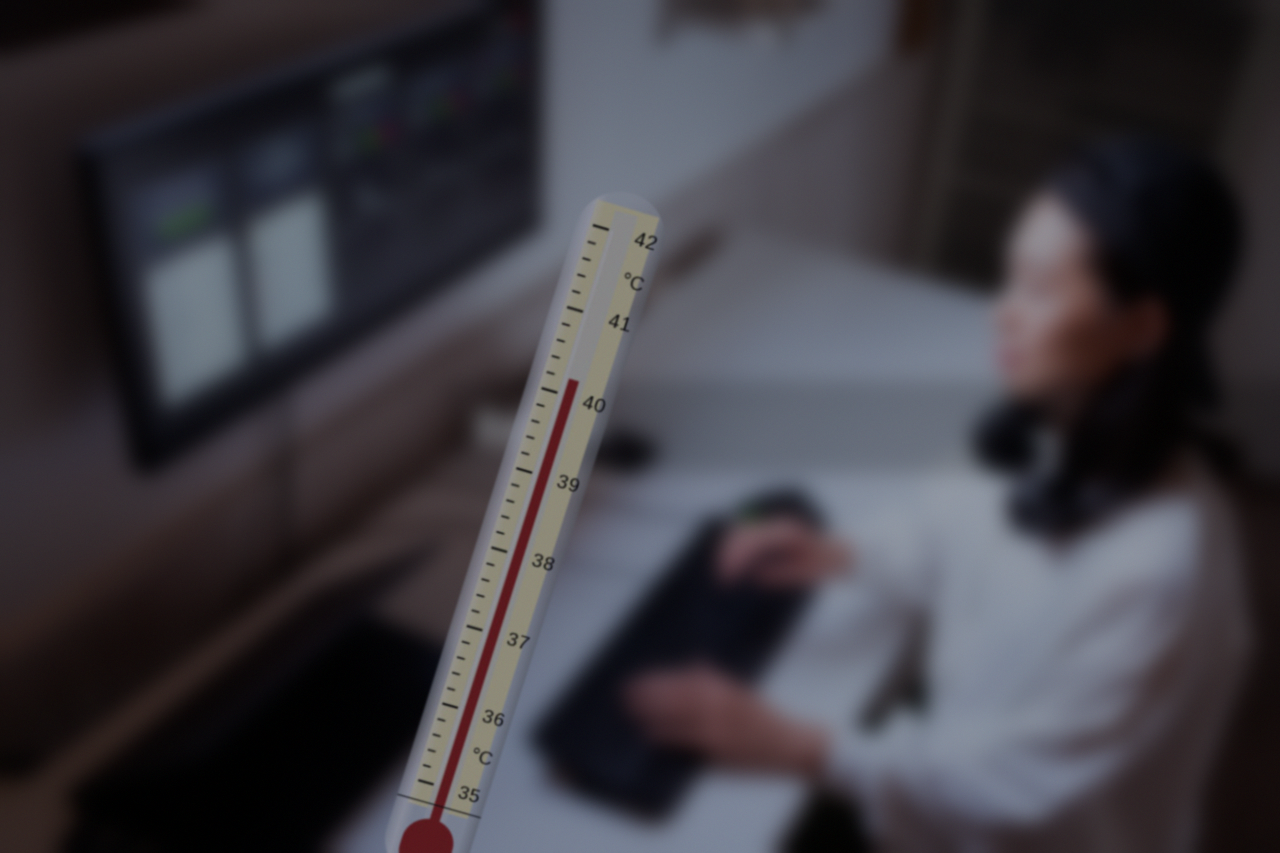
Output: 40.2 °C
